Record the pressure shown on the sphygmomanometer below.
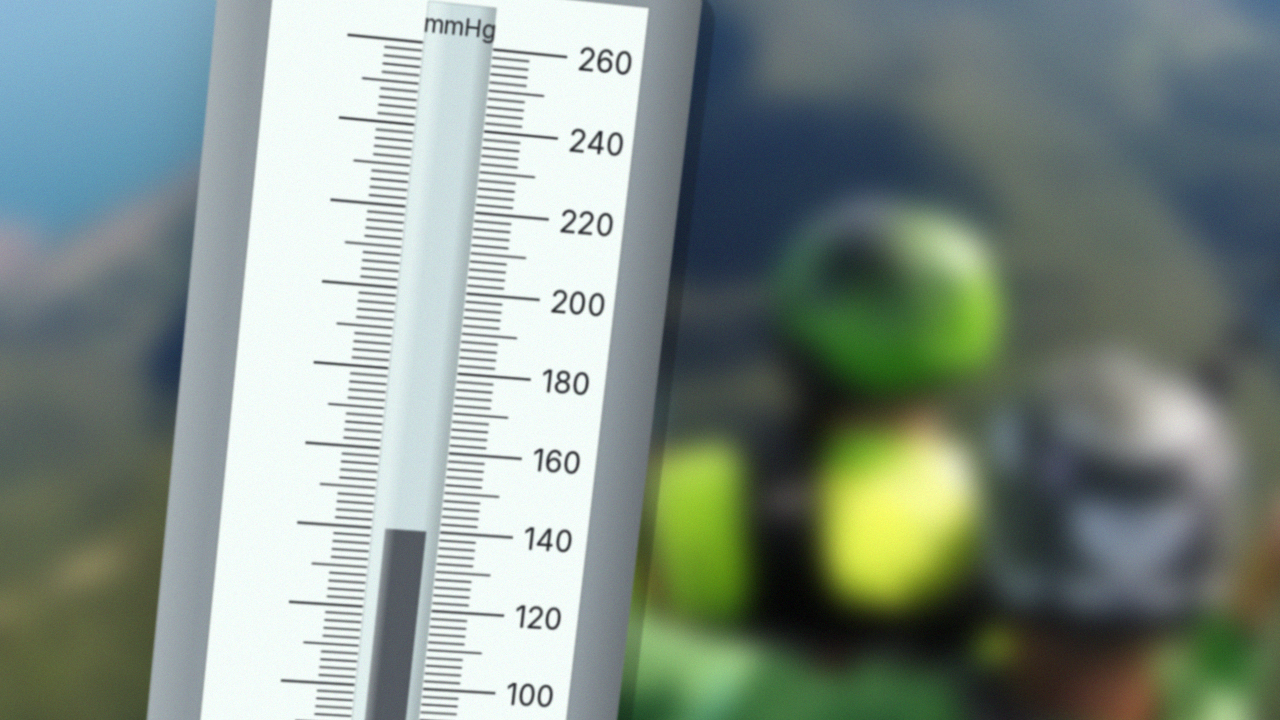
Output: 140 mmHg
